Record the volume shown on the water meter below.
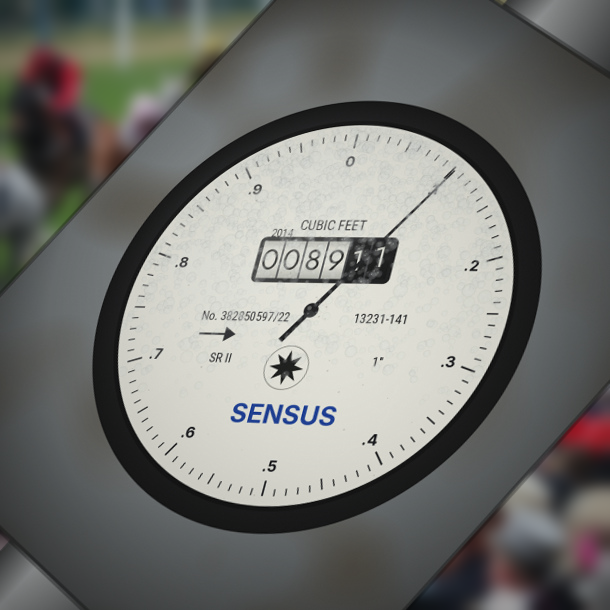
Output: 8911.10 ft³
